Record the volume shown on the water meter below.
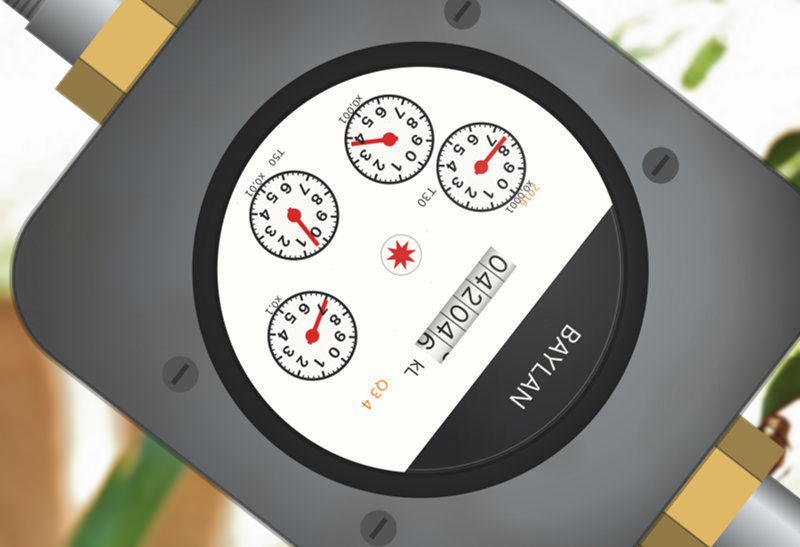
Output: 42045.7037 kL
